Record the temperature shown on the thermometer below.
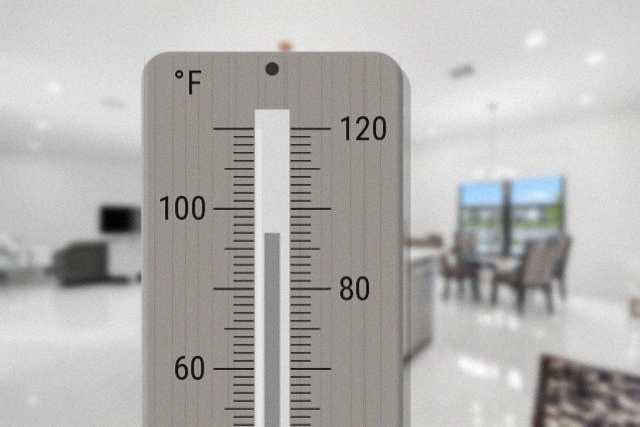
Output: 94 °F
